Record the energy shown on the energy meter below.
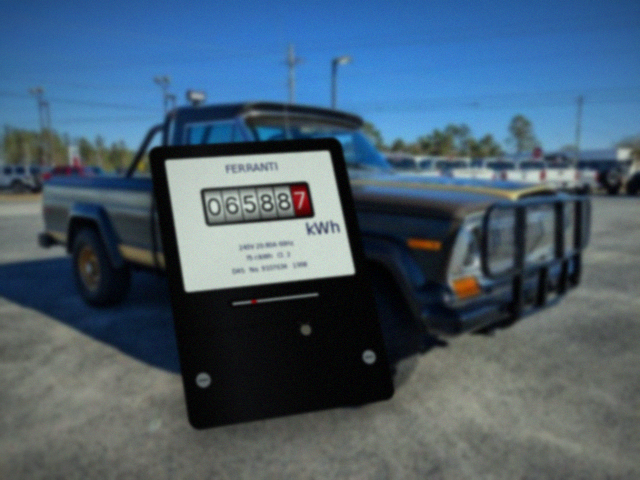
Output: 6588.7 kWh
